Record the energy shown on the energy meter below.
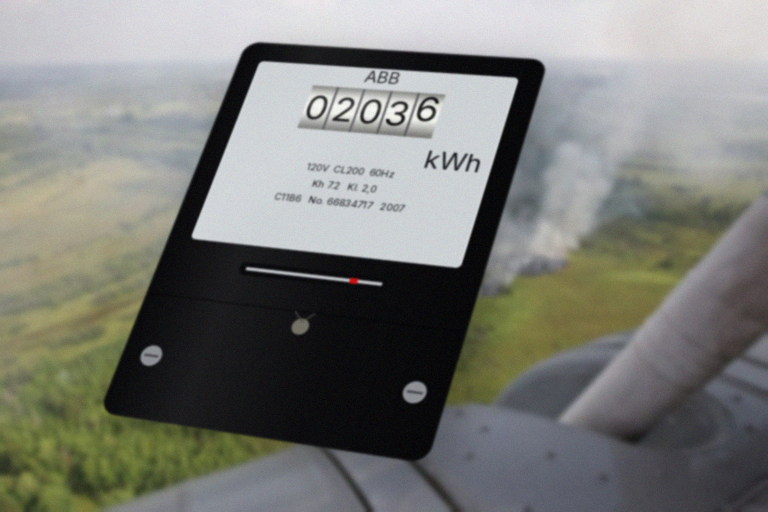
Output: 2036 kWh
